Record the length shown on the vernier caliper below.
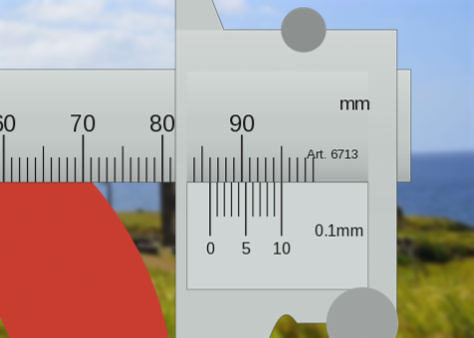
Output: 86.0 mm
